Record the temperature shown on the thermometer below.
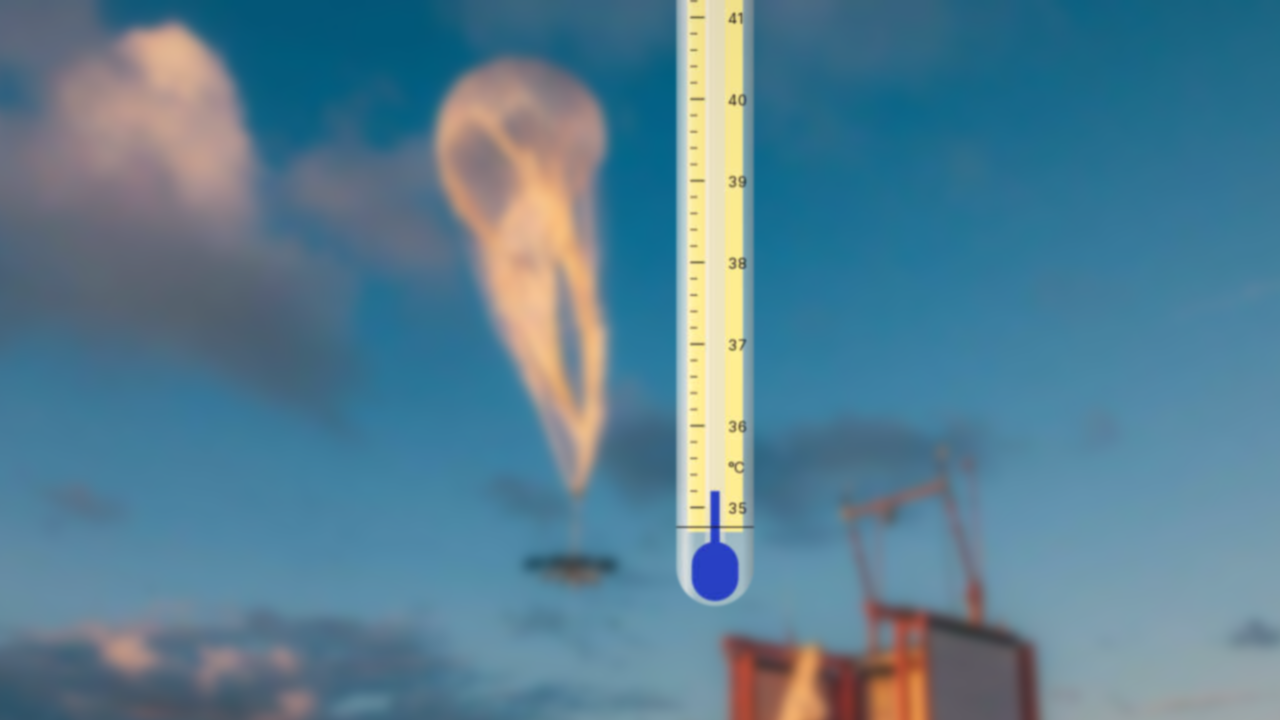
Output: 35.2 °C
